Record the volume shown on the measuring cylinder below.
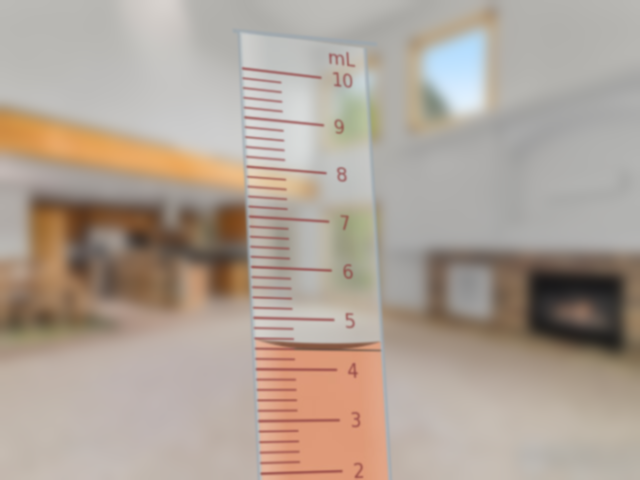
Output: 4.4 mL
